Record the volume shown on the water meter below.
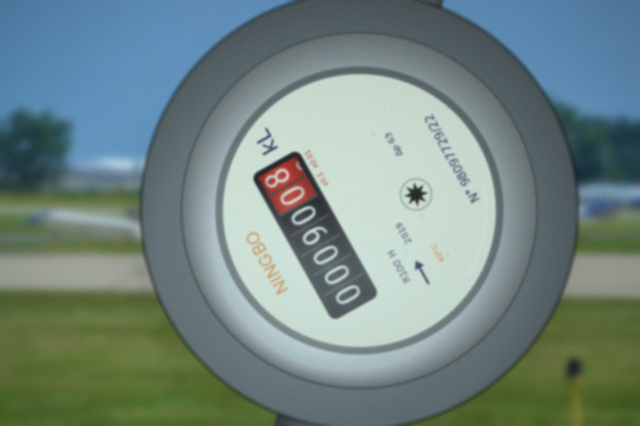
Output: 90.08 kL
